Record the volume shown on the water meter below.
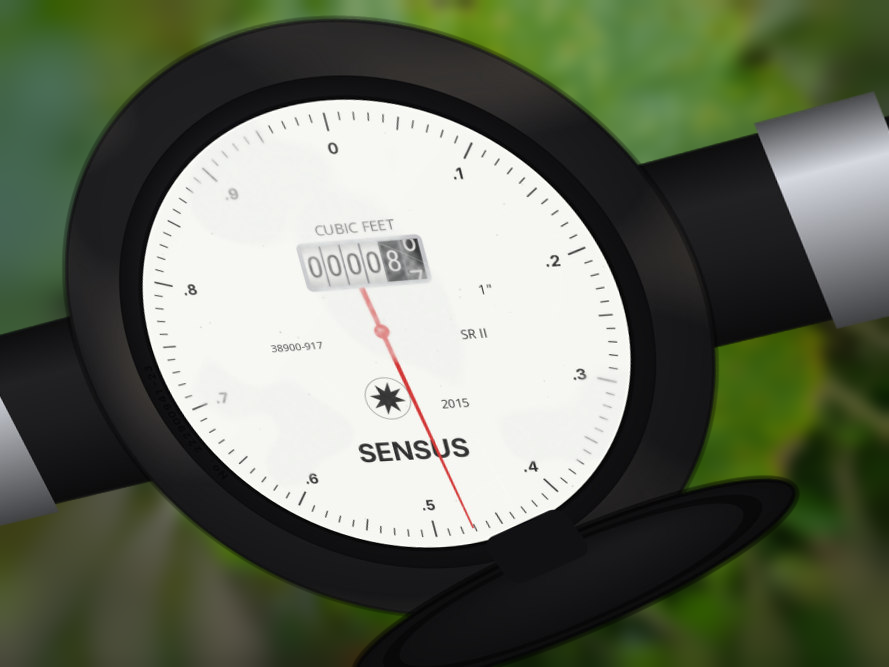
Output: 86.47 ft³
